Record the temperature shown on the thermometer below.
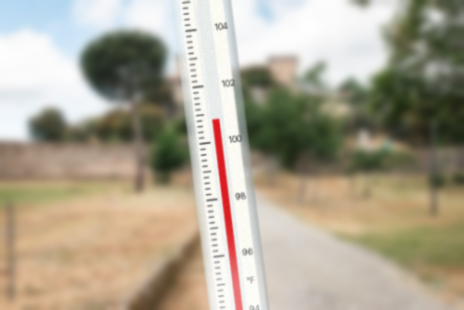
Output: 100.8 °F
